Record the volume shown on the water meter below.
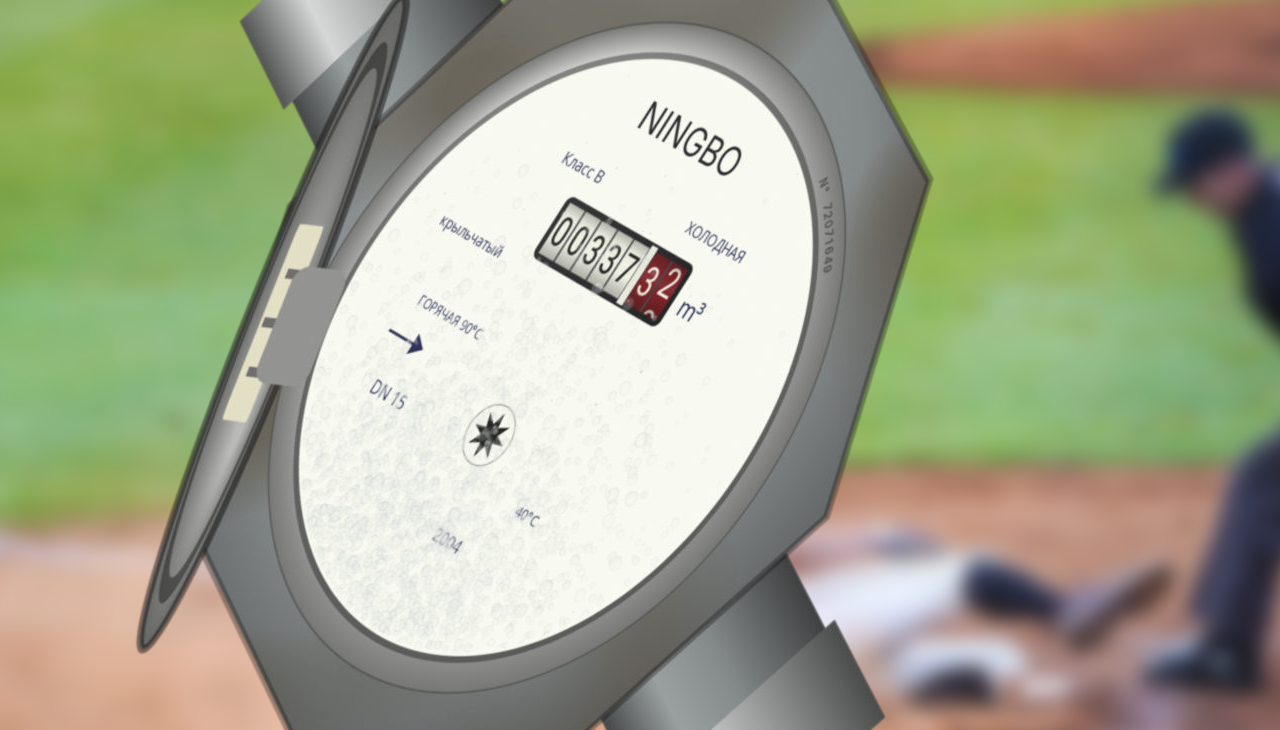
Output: 337.32 m³
